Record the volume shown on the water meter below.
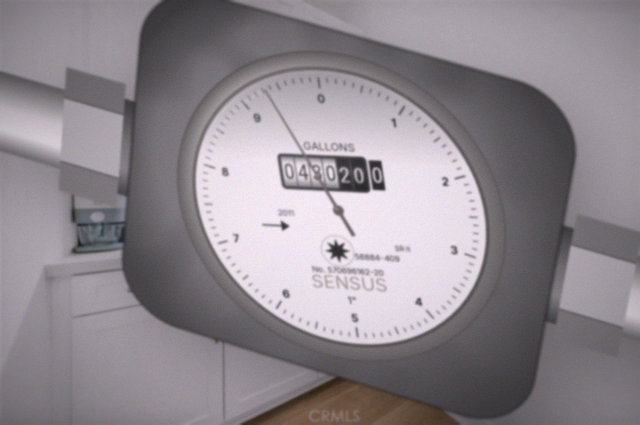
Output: 430199.3 gal
